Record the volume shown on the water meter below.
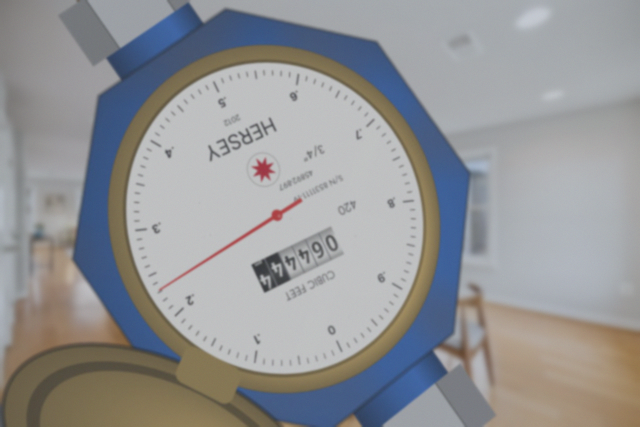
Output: 64444.23 ft³
